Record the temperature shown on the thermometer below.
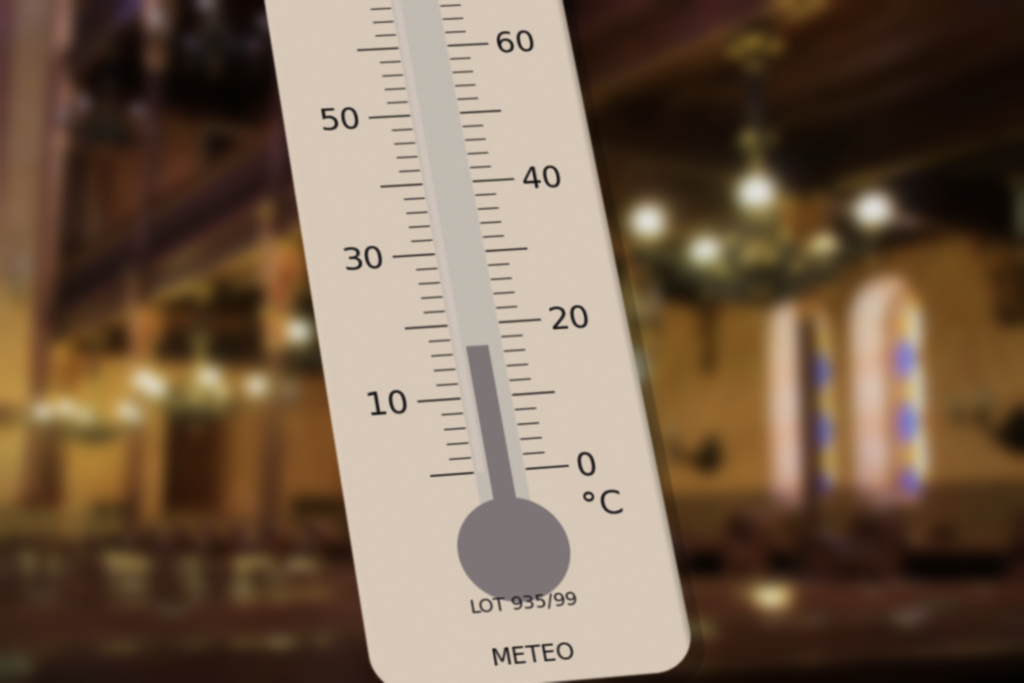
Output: 17 °C
